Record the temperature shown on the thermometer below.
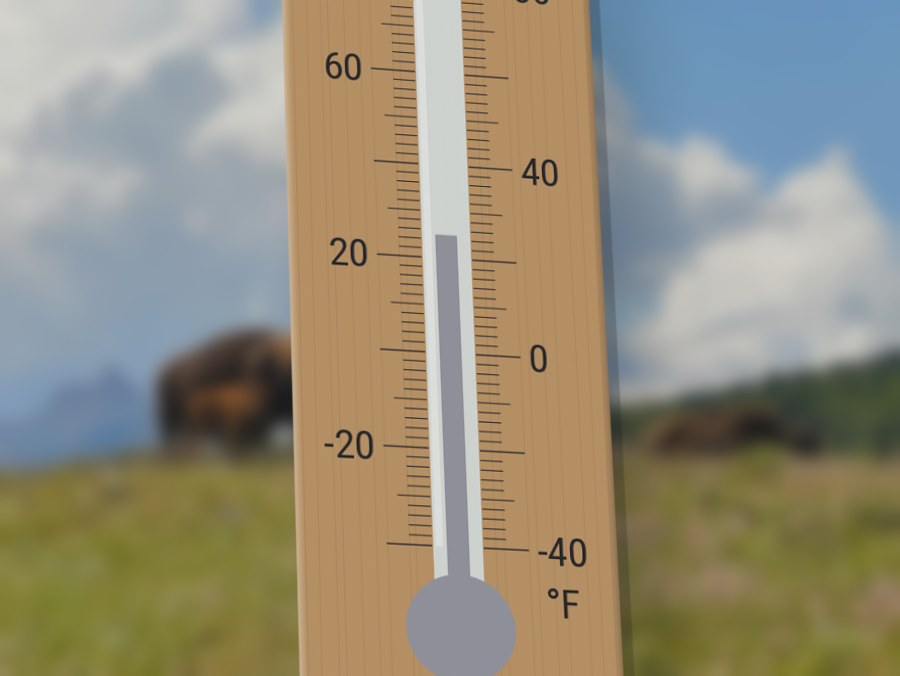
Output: 25 °F
